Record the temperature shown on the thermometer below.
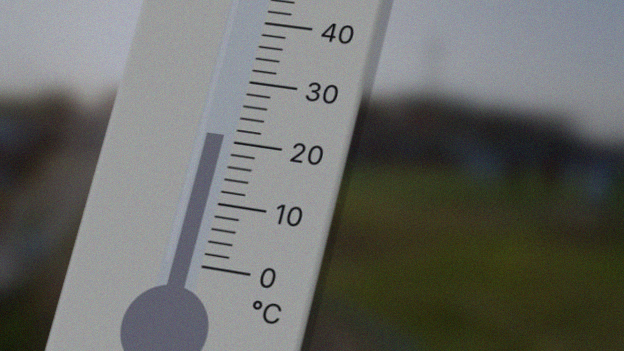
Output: 21 °C
